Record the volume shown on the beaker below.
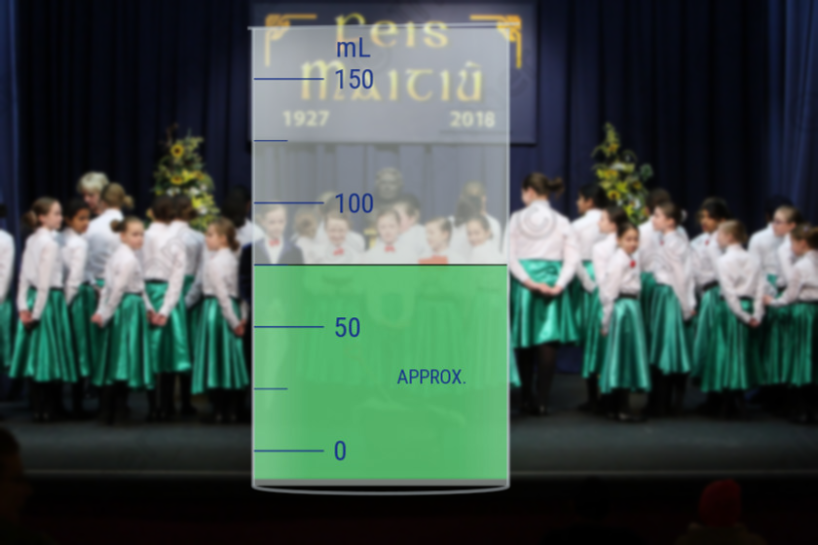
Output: 75 mL
